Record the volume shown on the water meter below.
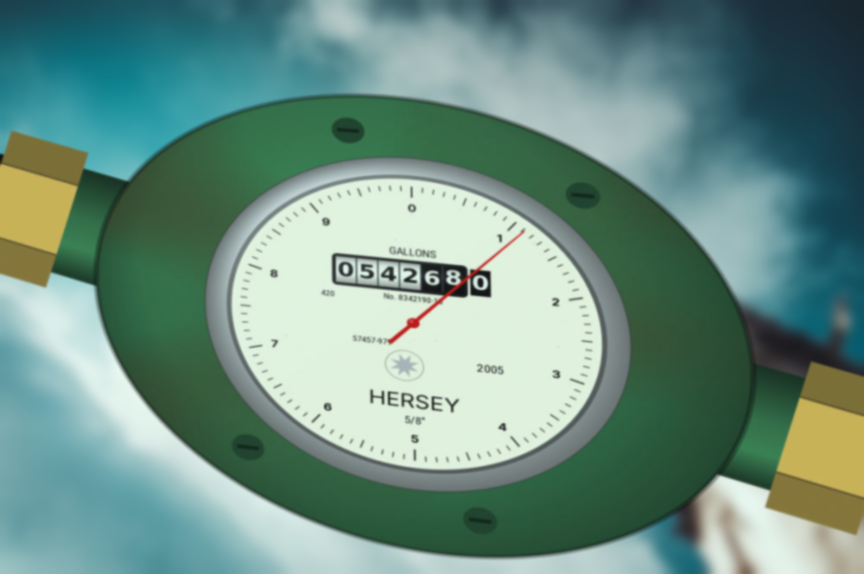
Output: 542681.1 gal
